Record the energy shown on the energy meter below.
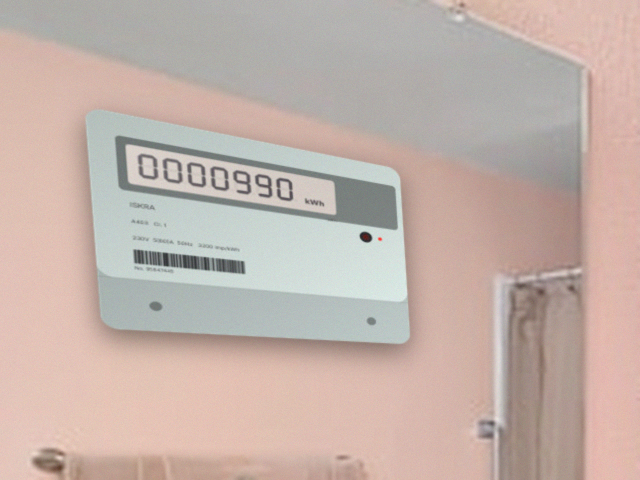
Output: 990 kWh
